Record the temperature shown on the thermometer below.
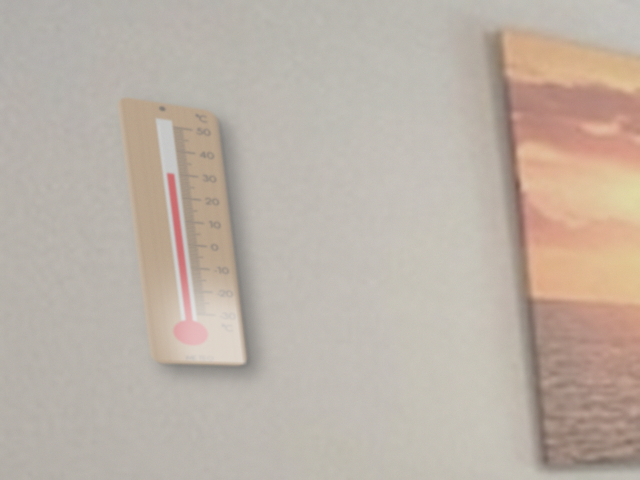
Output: 30 °C
